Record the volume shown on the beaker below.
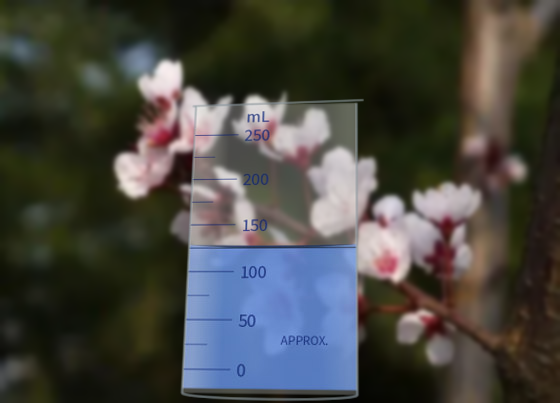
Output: 125 mL
